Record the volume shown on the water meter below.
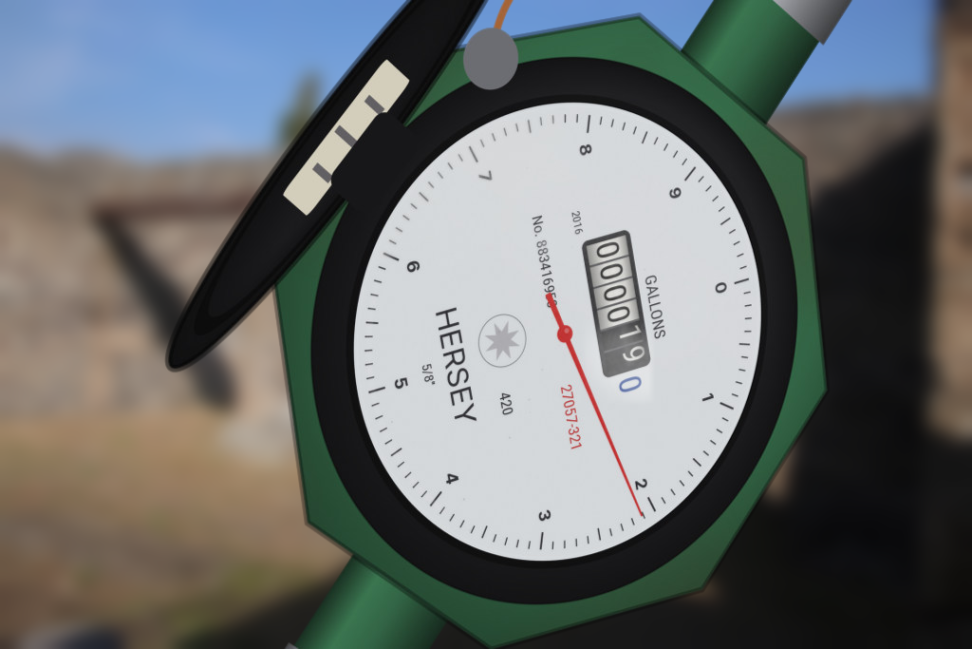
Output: 192.1 gal
